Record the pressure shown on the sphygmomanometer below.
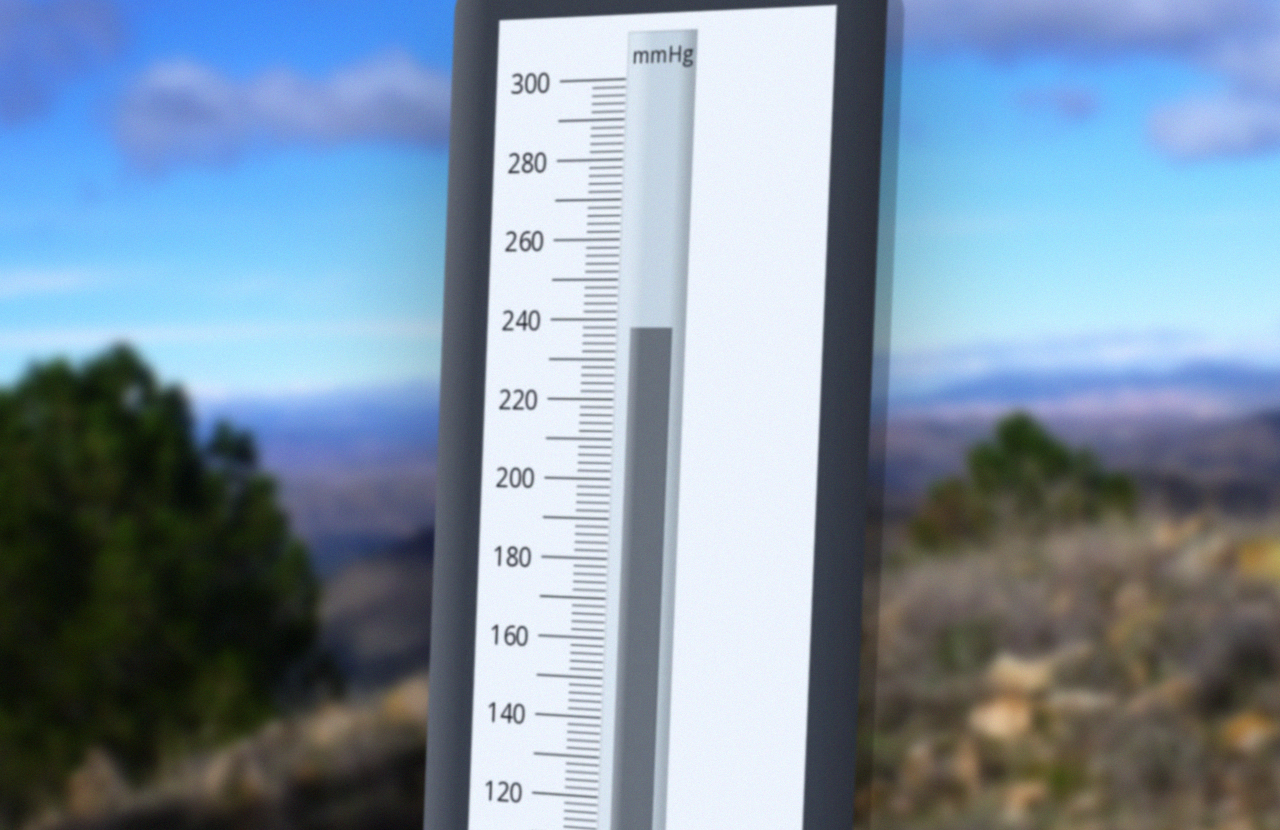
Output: 238 mmHg
